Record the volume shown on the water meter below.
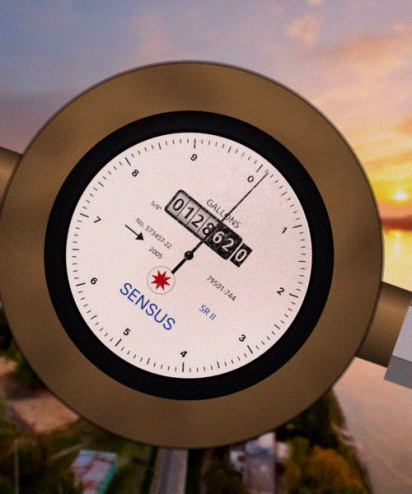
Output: 128620.1 gal
